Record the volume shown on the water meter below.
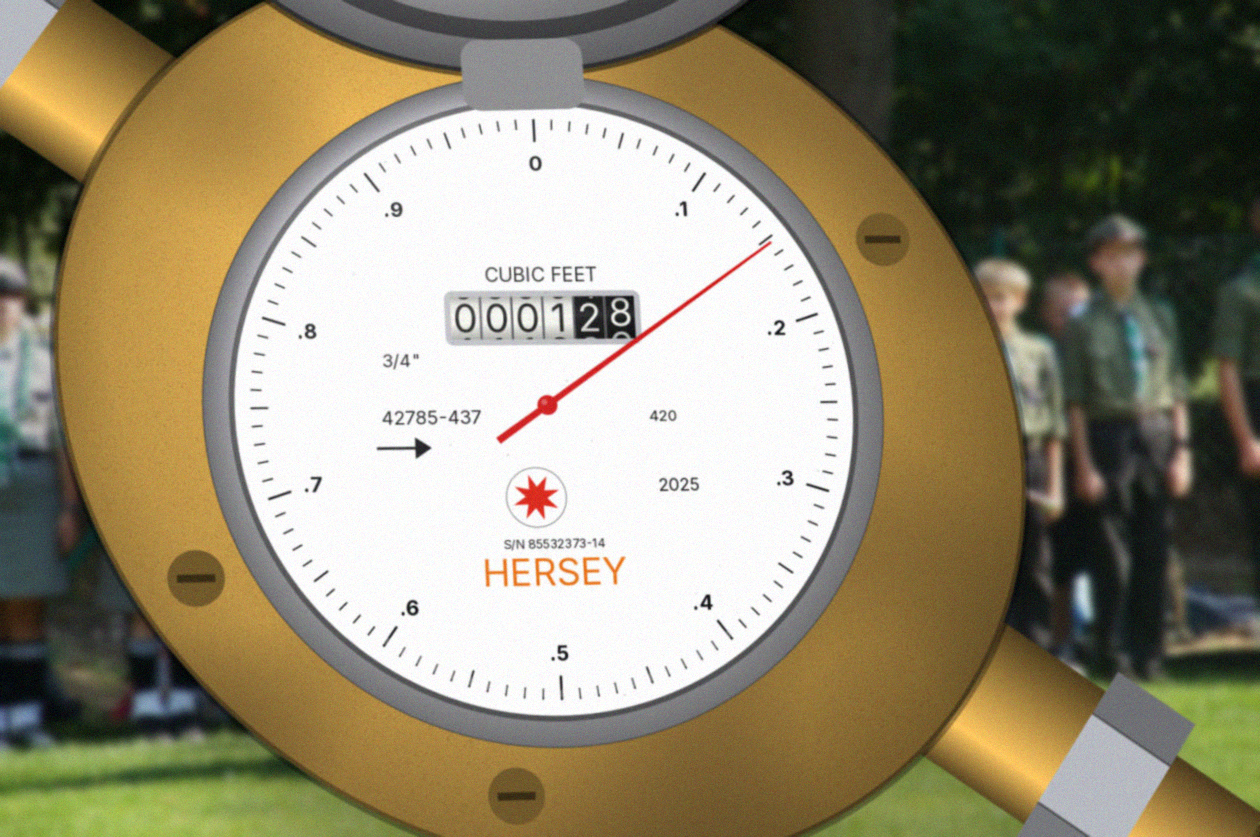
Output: 128.15 ft³
